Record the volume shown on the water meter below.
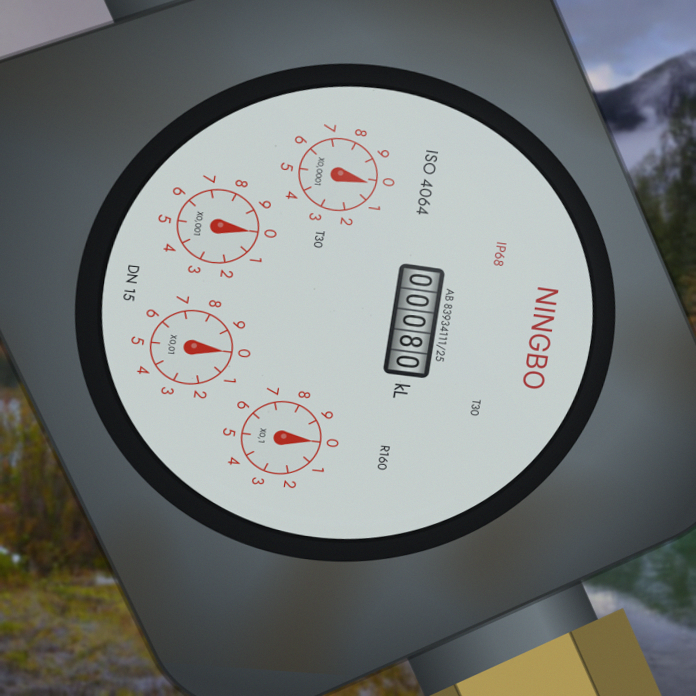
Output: 80.0000 kL
